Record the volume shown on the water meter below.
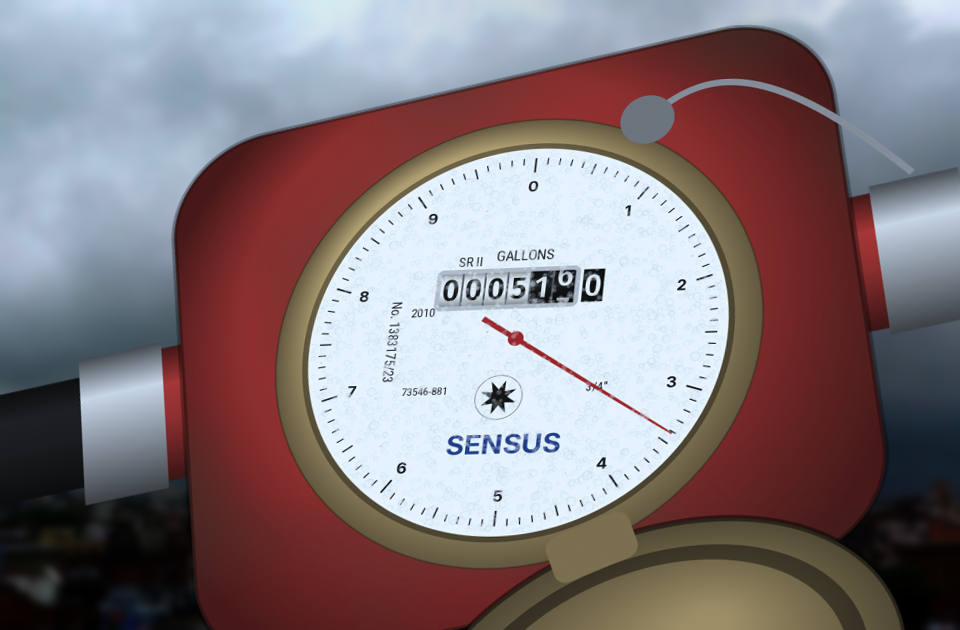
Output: 5163.4 gal
